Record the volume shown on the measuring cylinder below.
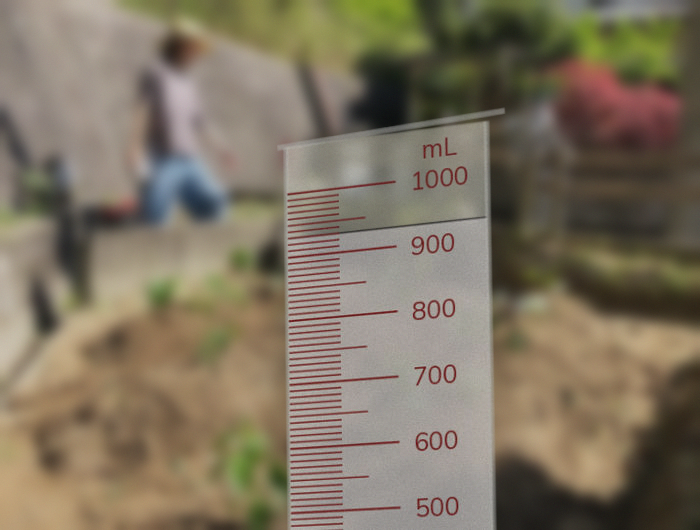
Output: 930 mL
